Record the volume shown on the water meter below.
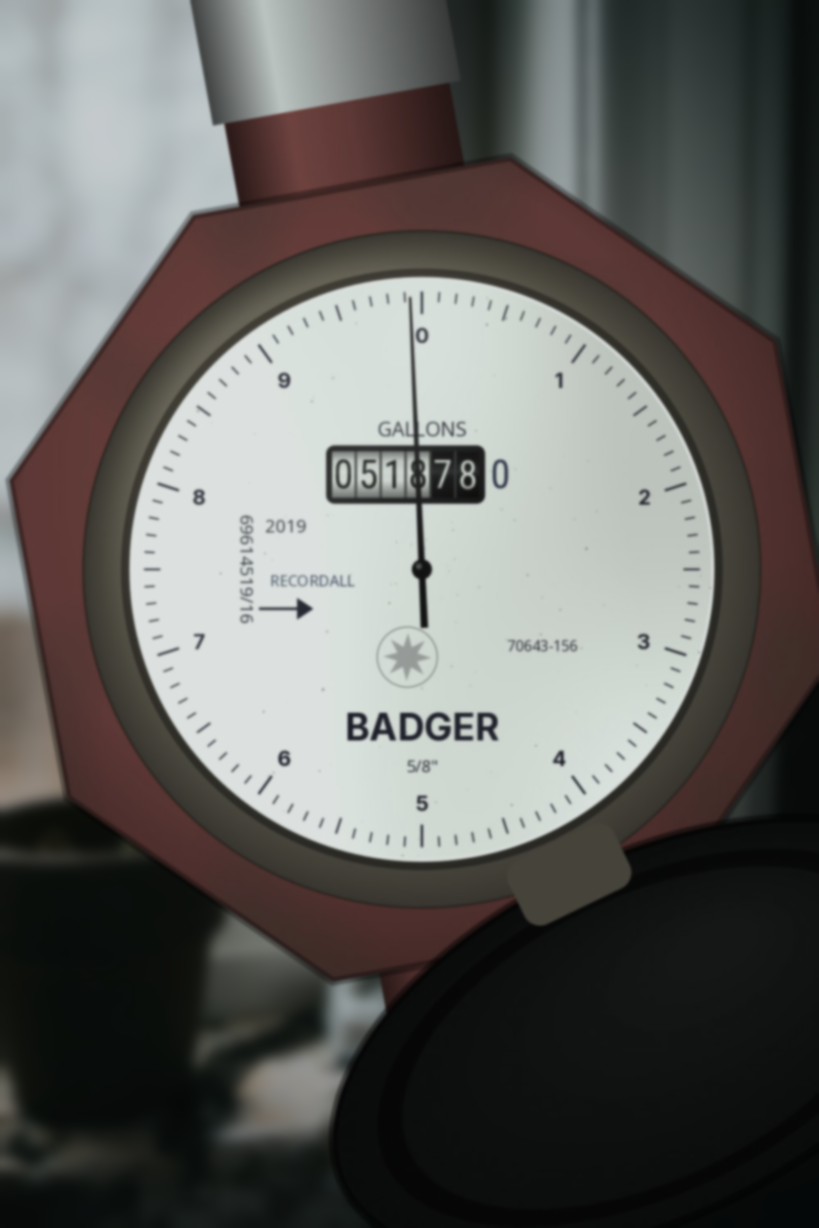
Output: 518779.9 gal
